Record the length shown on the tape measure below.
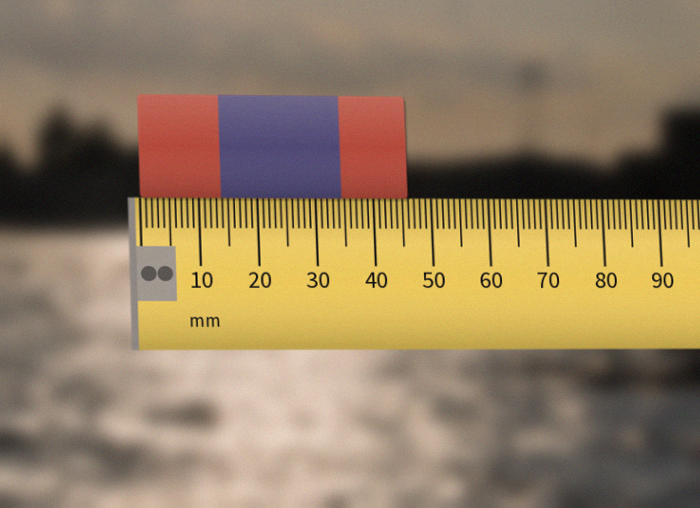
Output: 46 mm
